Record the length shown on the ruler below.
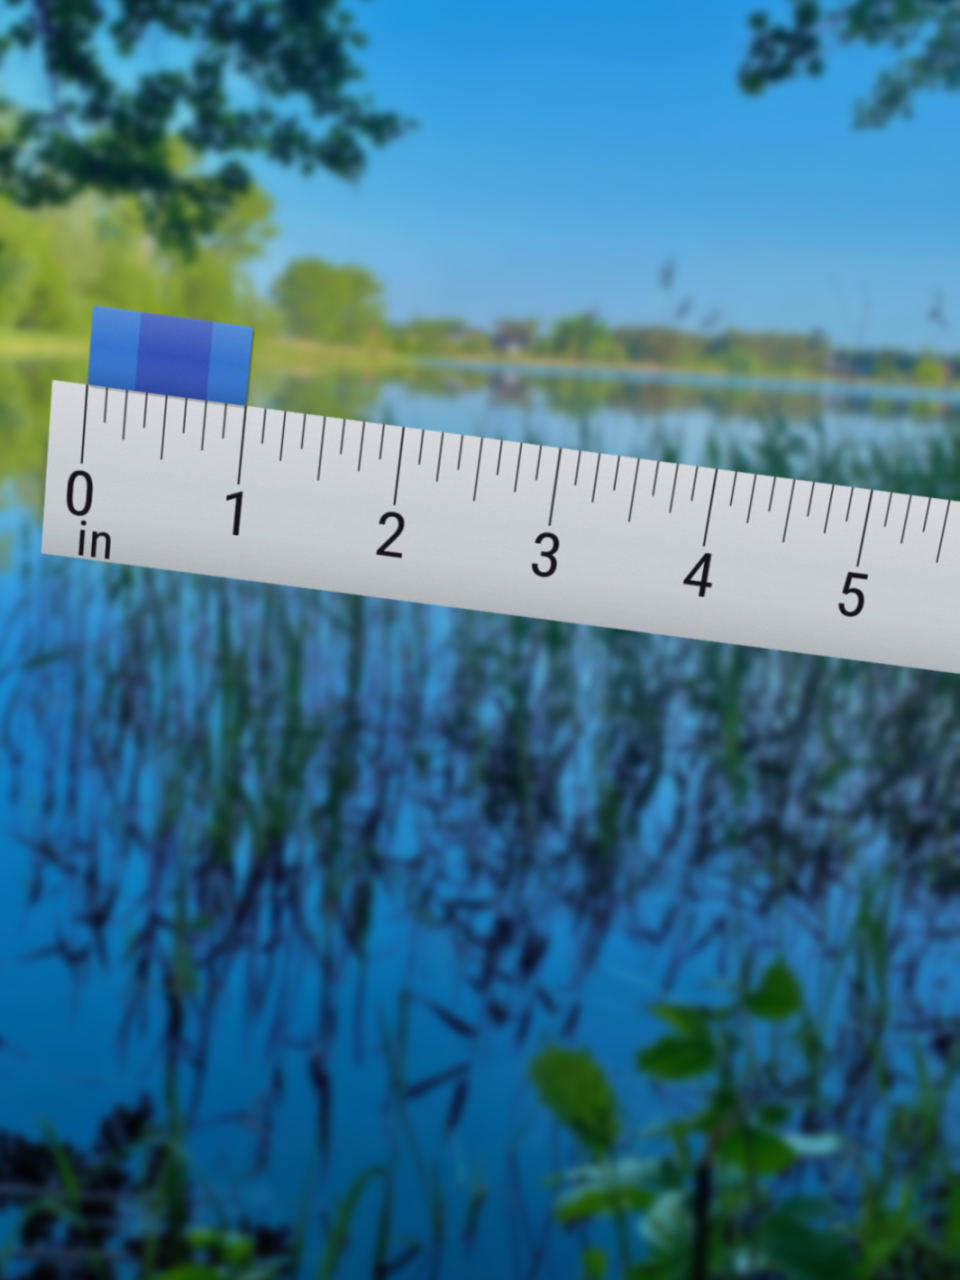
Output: 1 in
